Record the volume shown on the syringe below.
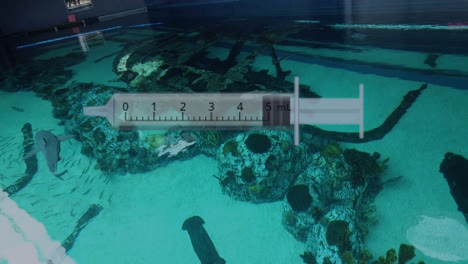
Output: 4.8 mL
